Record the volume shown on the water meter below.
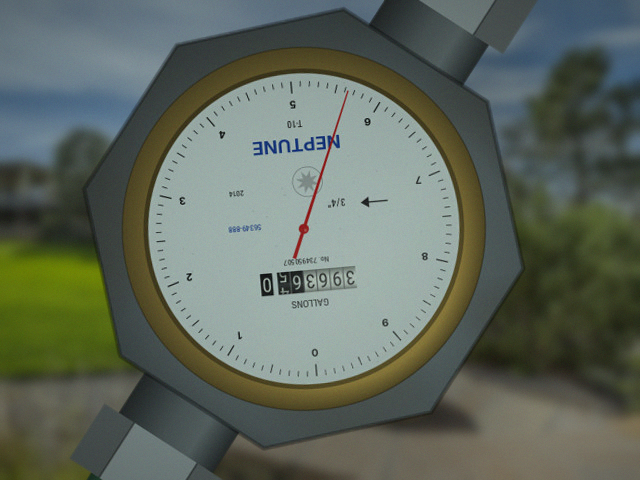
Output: 3963645.6 gal
